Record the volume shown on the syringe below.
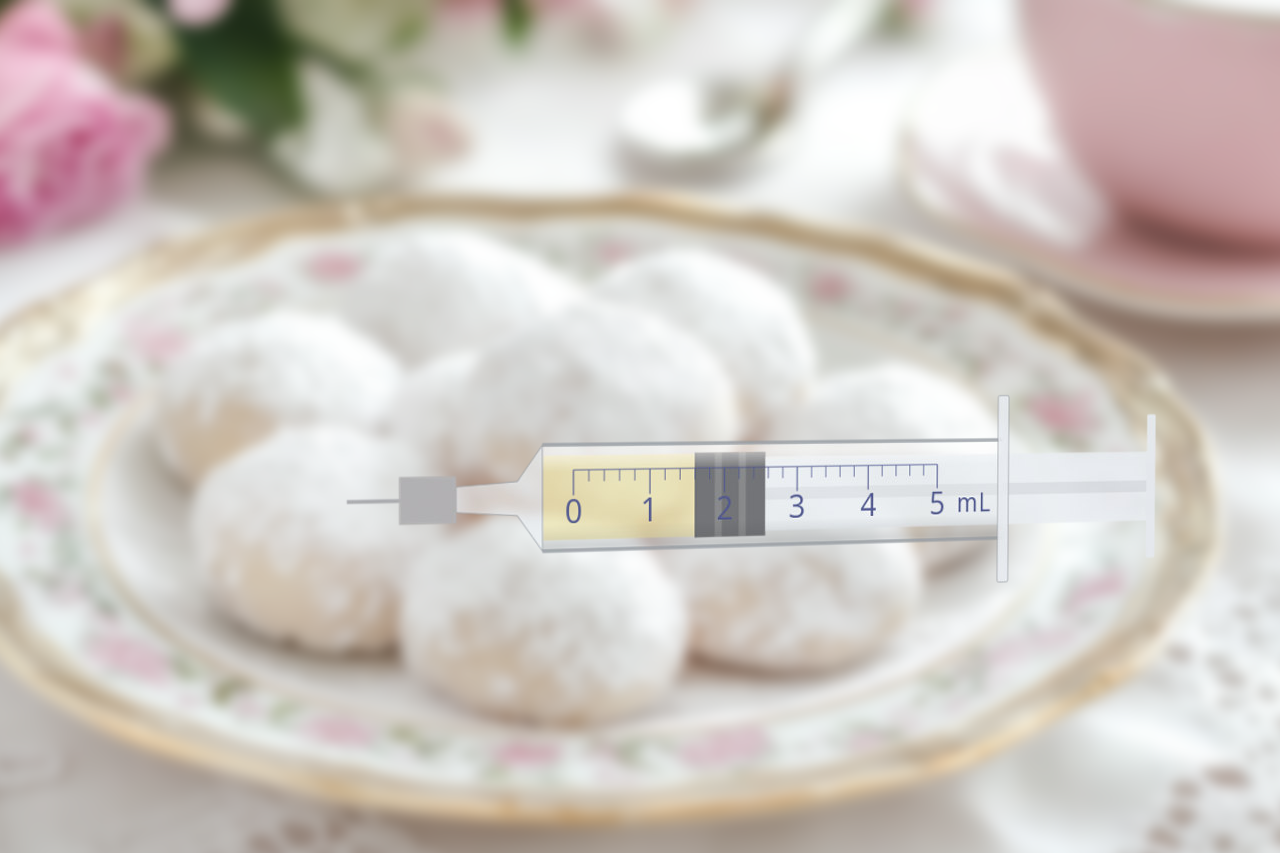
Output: 1.6 mL
